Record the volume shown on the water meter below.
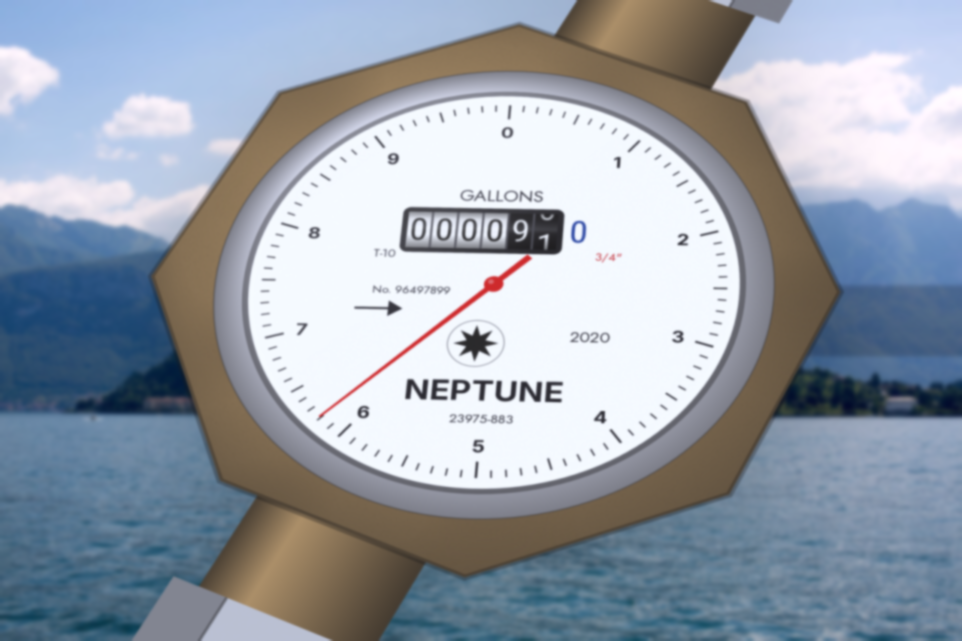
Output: 906.2 gal
